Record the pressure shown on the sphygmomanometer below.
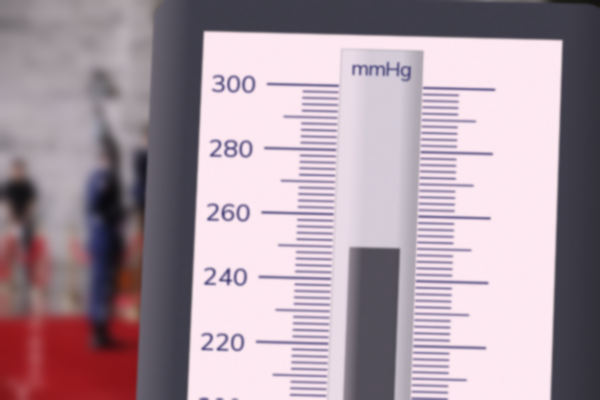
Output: 250 mmHg
